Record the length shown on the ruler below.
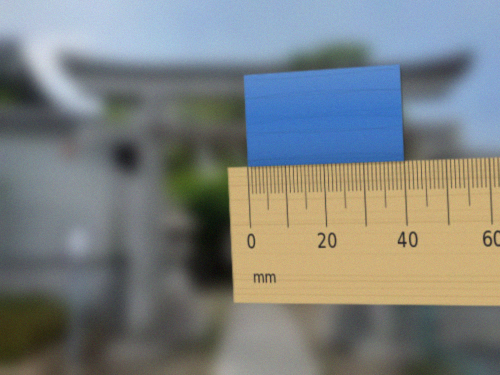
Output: 40 mm
